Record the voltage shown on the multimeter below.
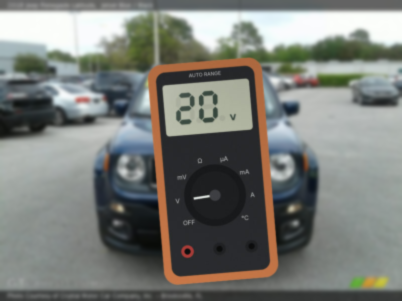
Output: 20 V
